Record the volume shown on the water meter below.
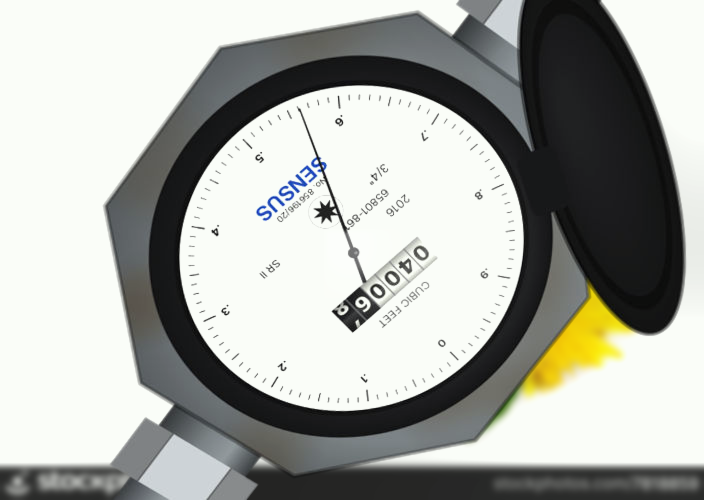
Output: 40067.56 ft³
